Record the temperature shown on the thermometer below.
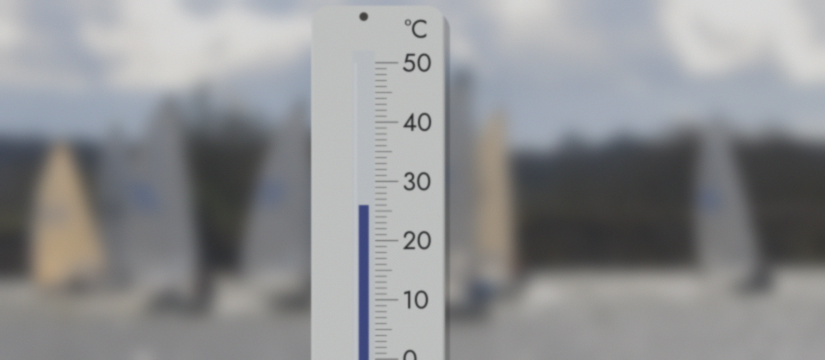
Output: 26 °C
